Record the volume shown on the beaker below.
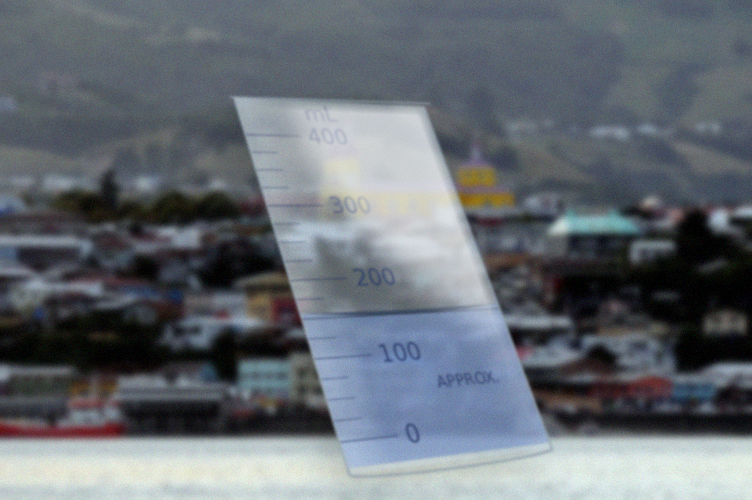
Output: 150 mL
